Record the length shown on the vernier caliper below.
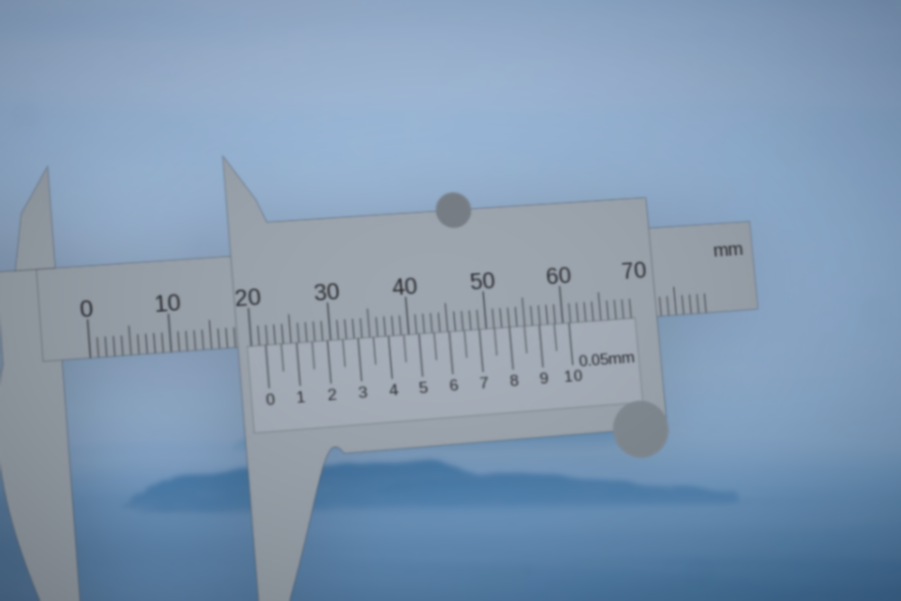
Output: 21.8 mm
